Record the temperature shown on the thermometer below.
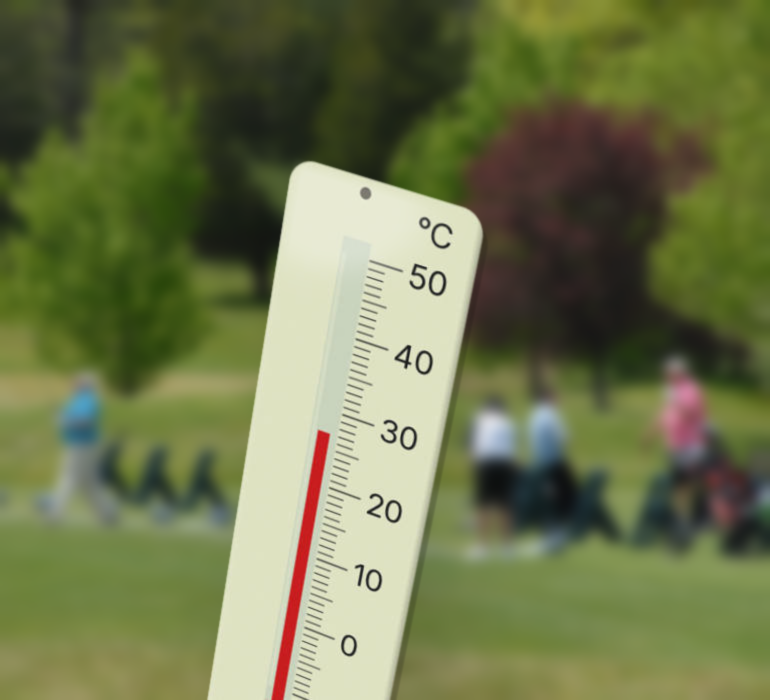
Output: 27 °C
